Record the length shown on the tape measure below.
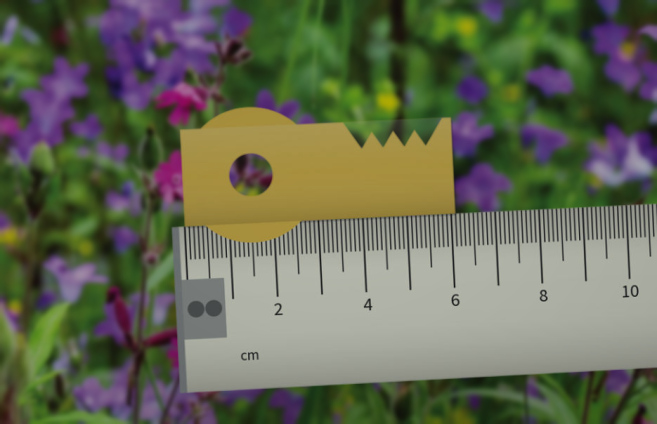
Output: 6.1 cm
